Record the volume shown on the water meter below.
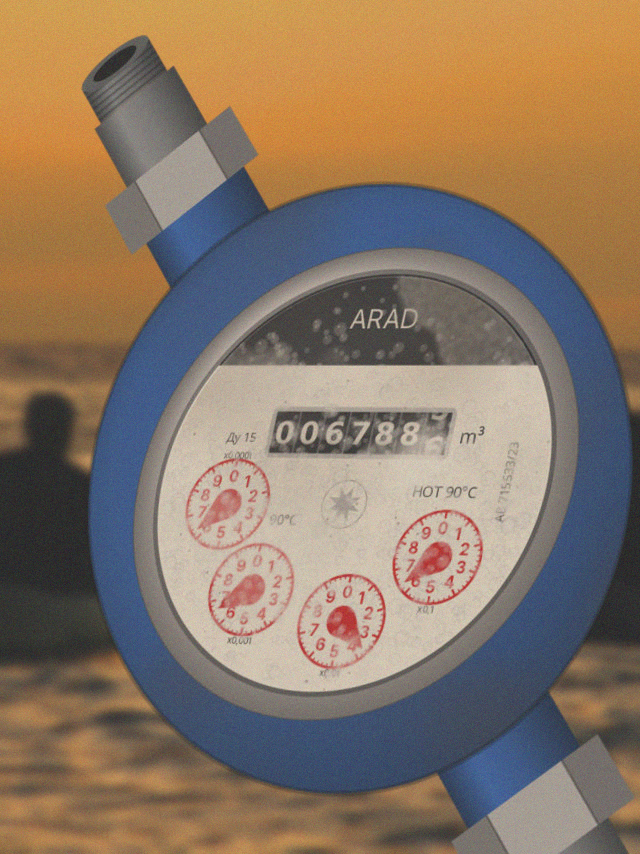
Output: 67885.6366 m³
